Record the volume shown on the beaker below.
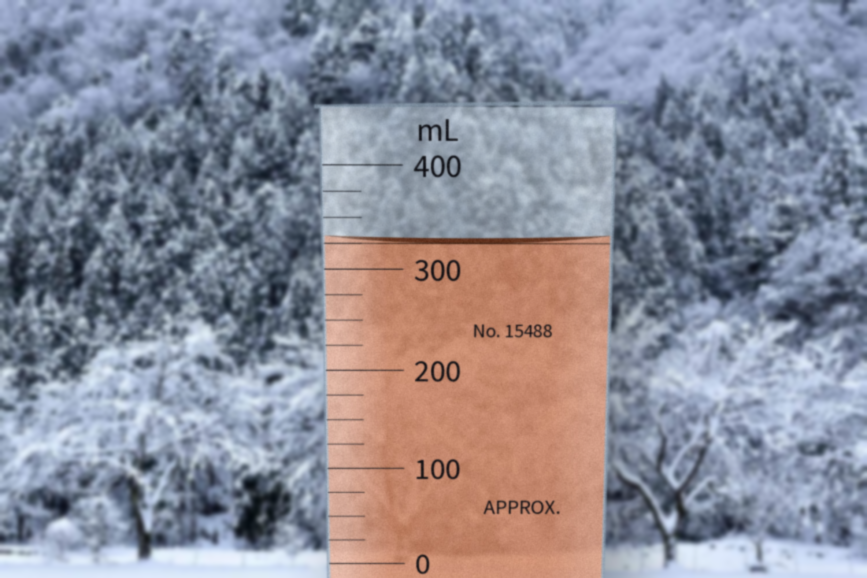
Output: 325 mL
